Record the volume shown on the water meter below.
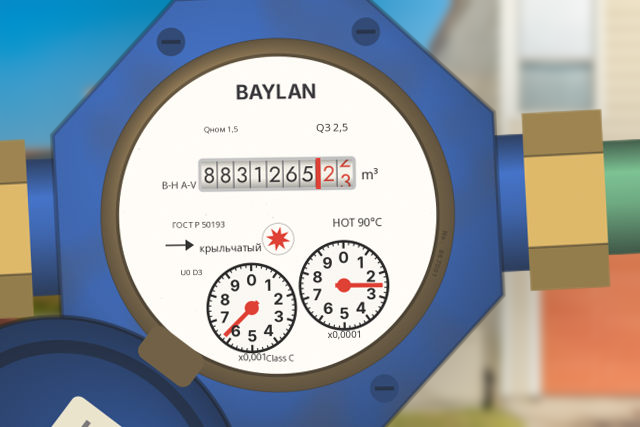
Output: 8831265.2262 m³
